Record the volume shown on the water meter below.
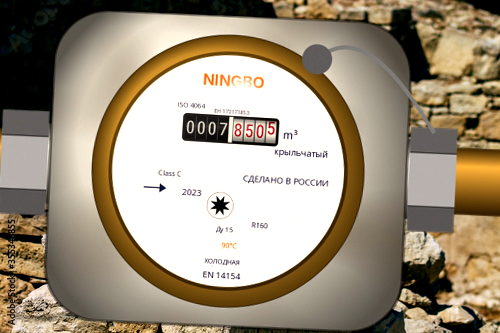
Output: 7.8505 m³
